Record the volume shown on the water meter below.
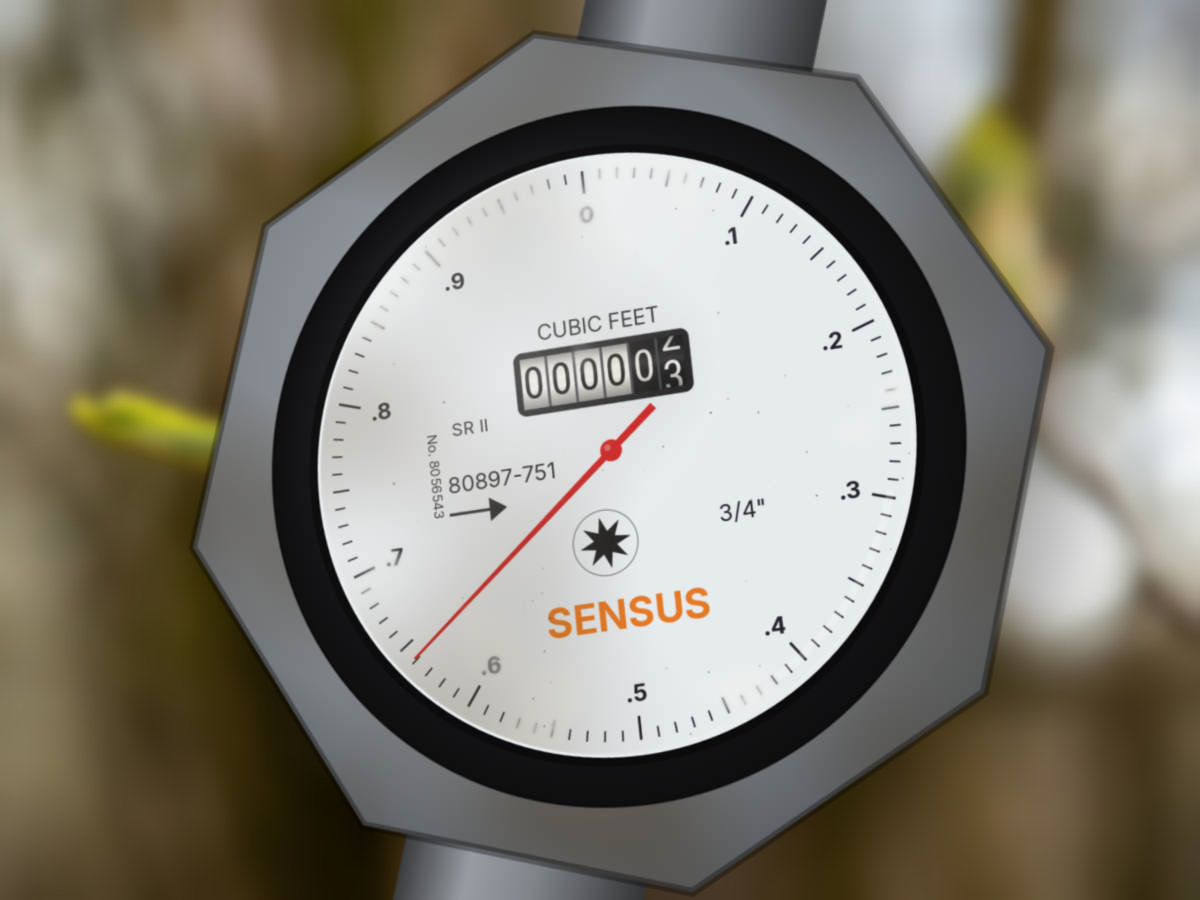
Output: 2.64 ft³
